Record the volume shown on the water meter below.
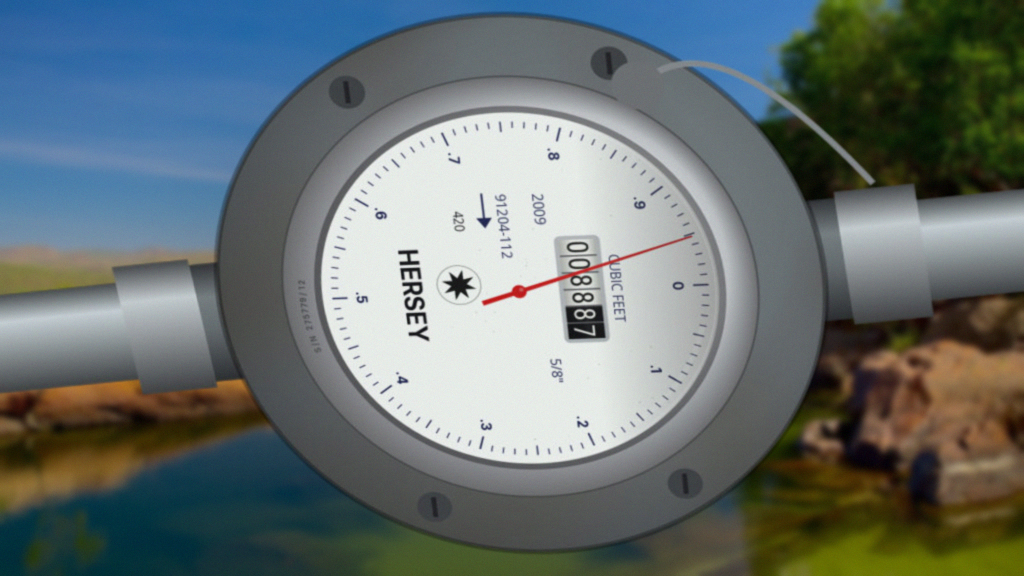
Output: 8886.95 ft³
